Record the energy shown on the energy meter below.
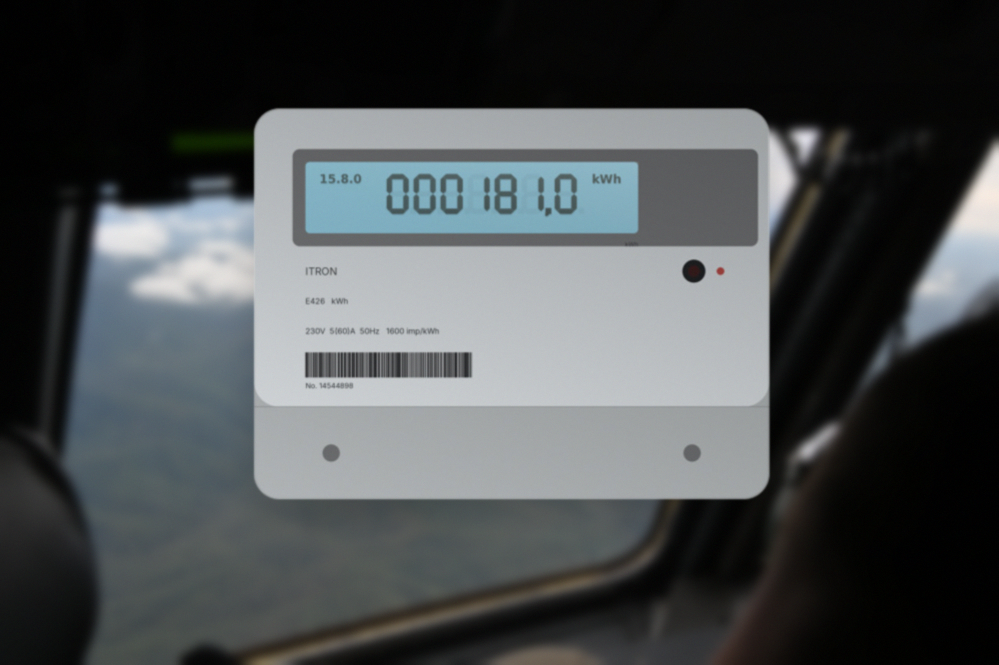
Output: 181.0 kWh
